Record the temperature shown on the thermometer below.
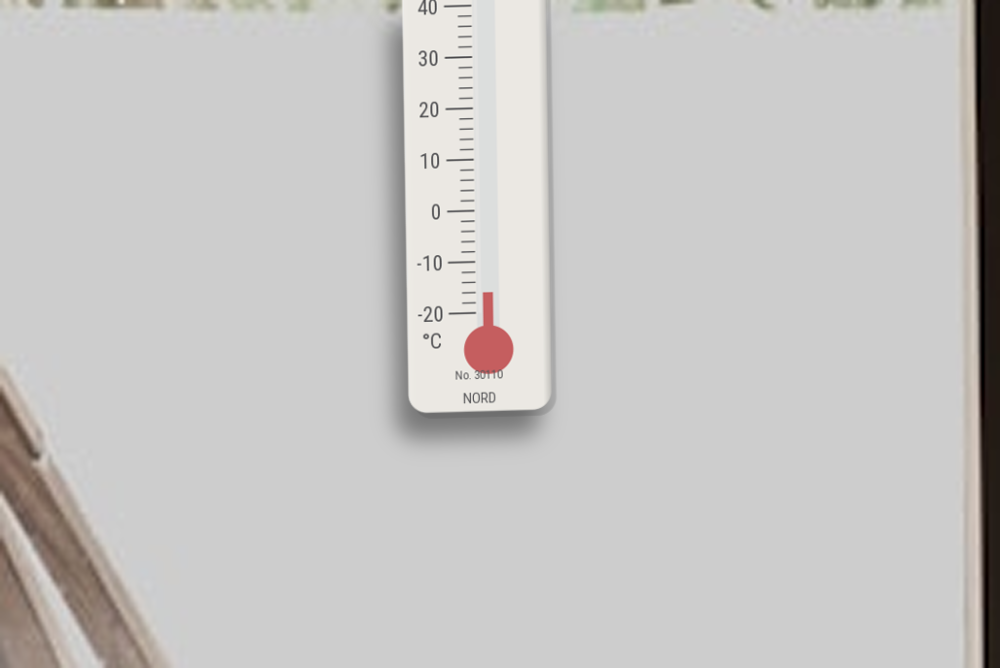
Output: -16 °C
